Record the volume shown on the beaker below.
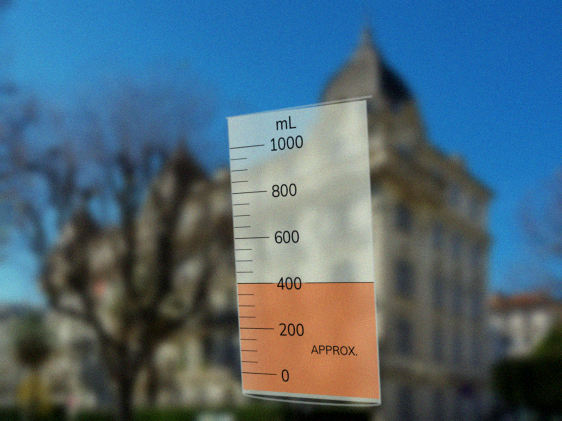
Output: 400 mL
